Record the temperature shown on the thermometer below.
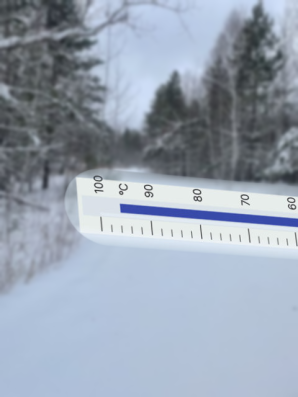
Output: 96 °C
